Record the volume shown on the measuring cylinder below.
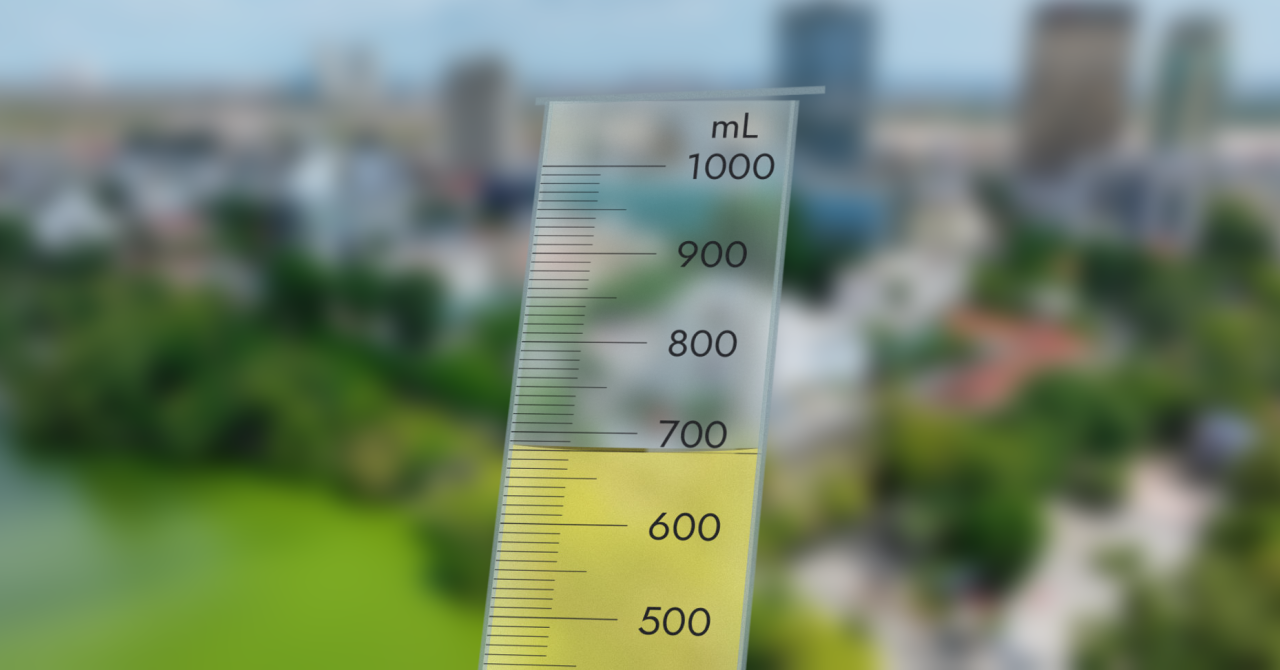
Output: 680 mL
